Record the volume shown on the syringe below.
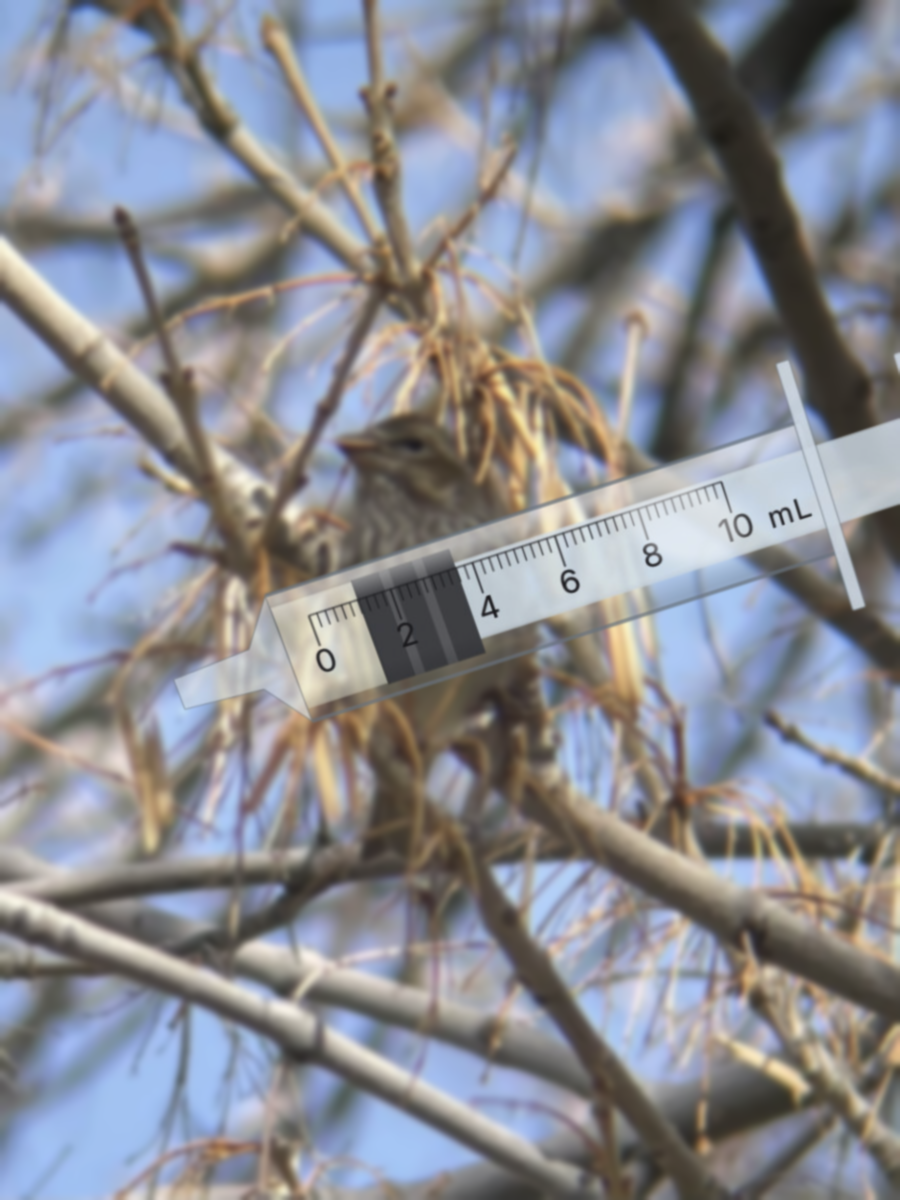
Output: 1.2 mL
